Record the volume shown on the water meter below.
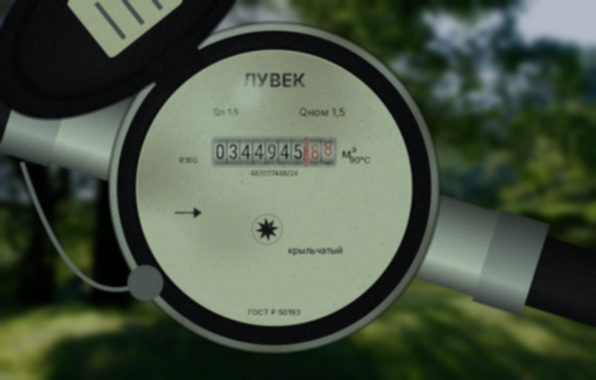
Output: 344945.88 m³
